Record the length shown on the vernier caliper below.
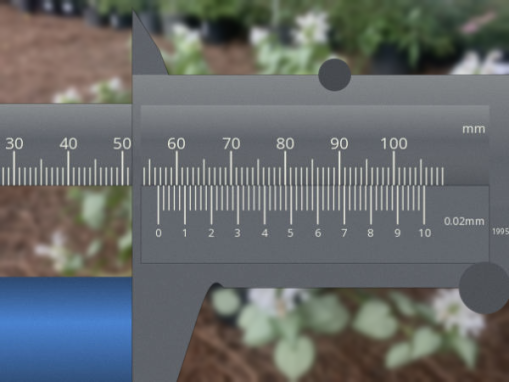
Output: 56.6 mm
